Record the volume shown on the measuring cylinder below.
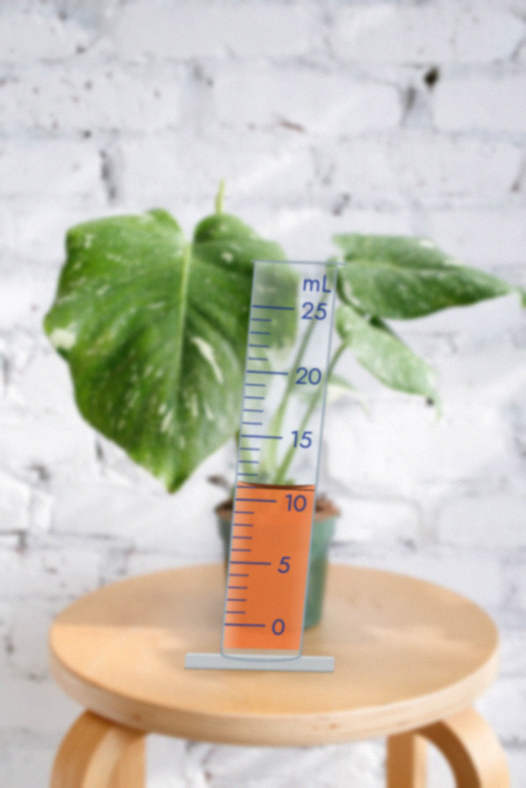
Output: 11 mL
